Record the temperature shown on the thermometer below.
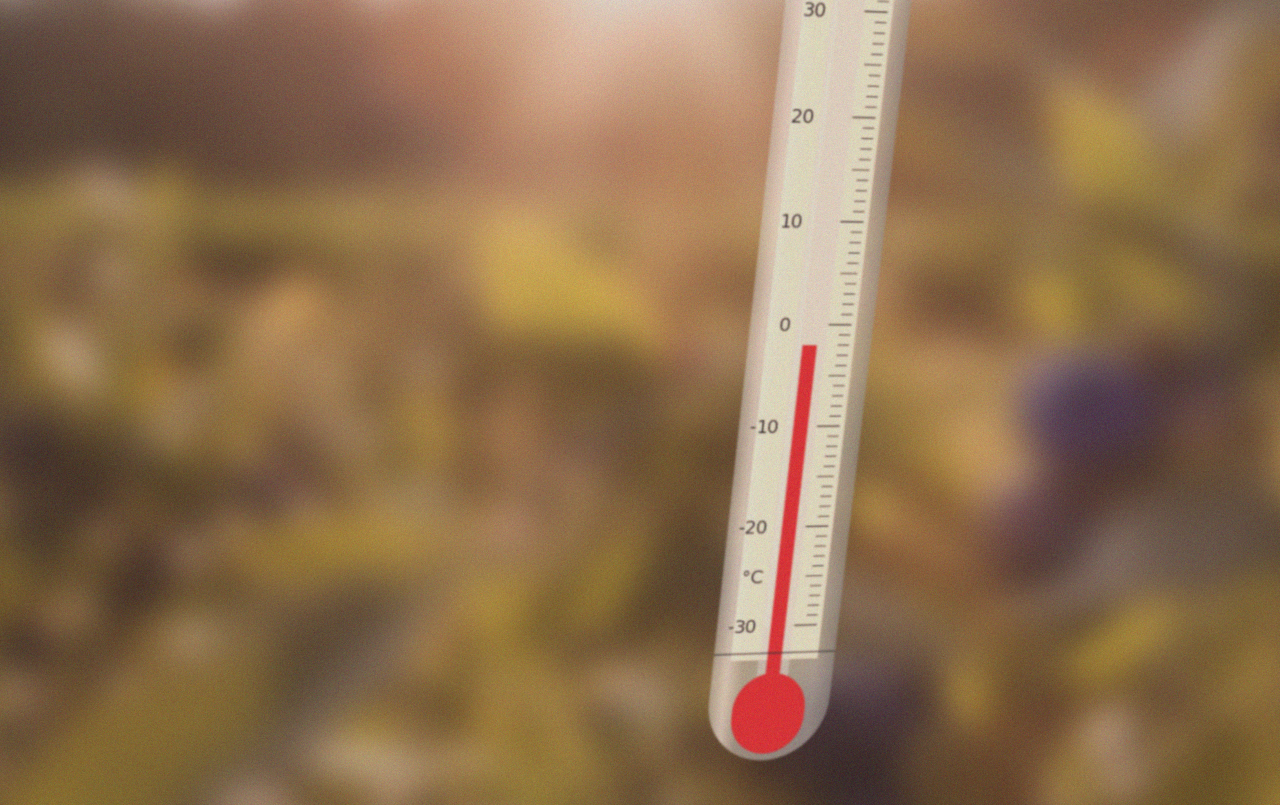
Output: -2 °C
